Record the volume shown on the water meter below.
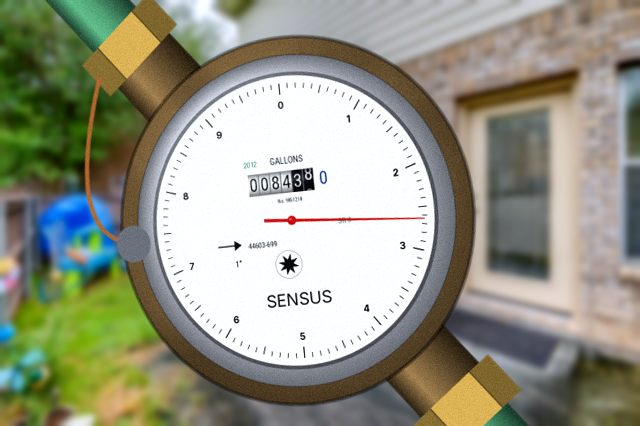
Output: 84382.6 gal
